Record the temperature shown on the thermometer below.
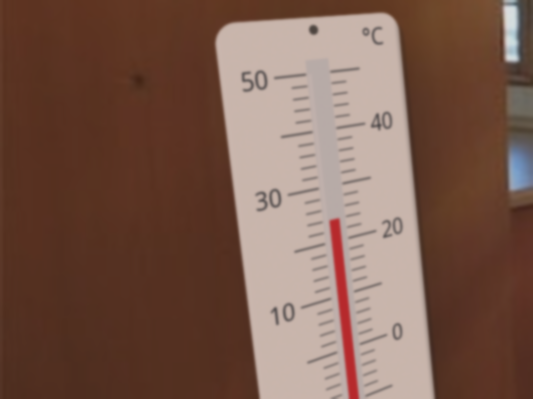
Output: 24 °C
